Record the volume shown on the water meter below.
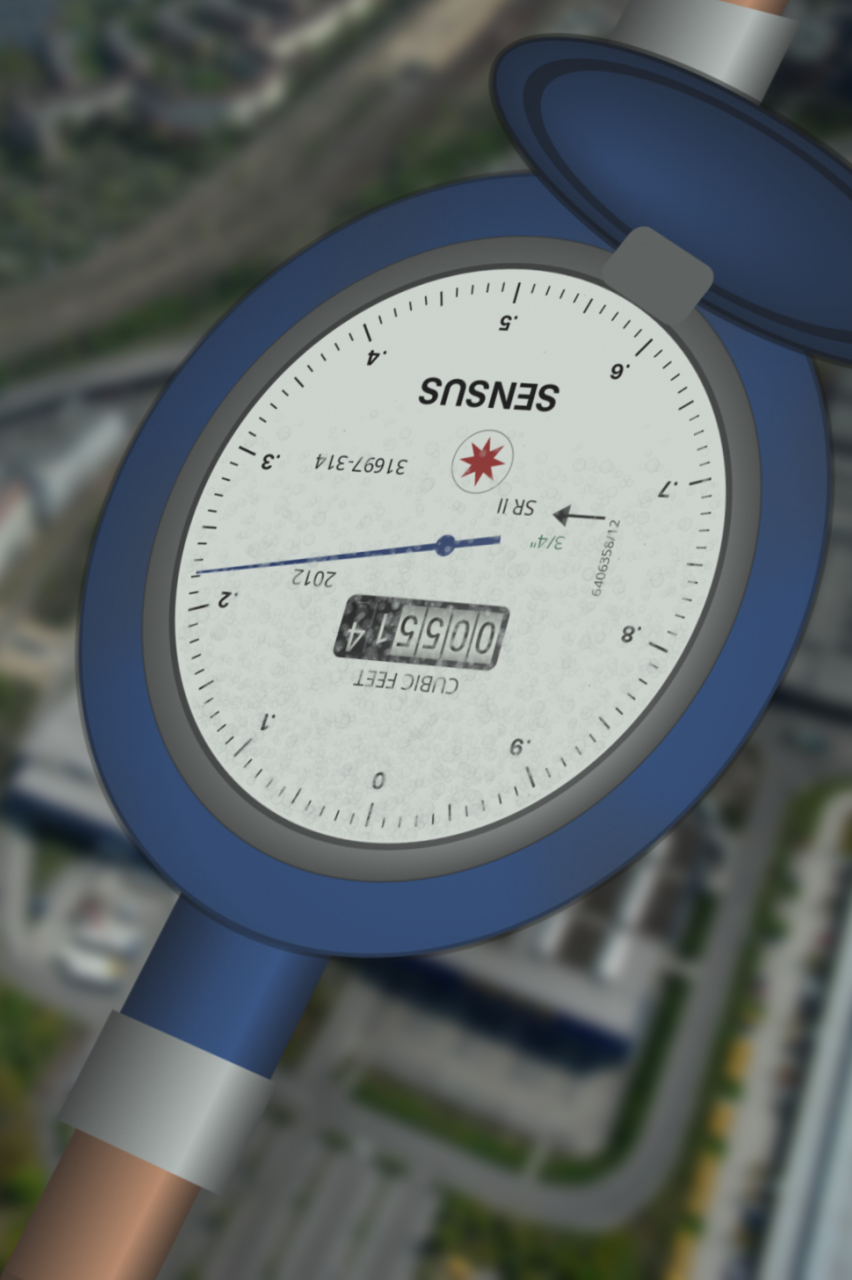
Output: 5514.22 ft³
